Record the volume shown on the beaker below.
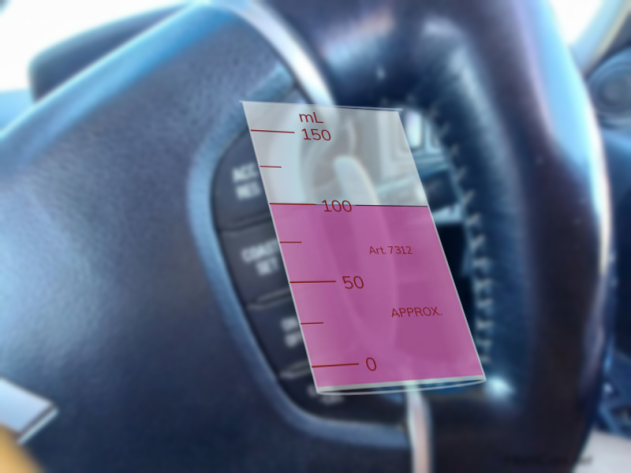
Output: 100 mL
